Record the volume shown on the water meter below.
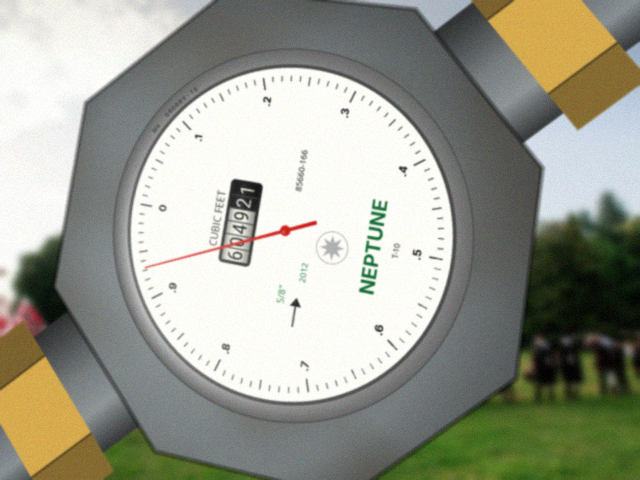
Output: 604920.93 ft³
